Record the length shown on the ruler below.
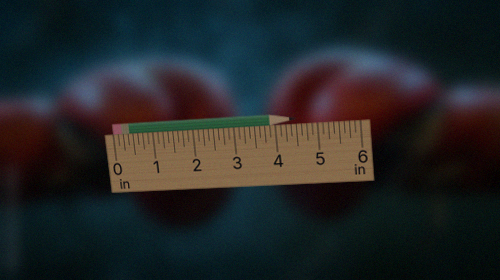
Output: 4.5 in
